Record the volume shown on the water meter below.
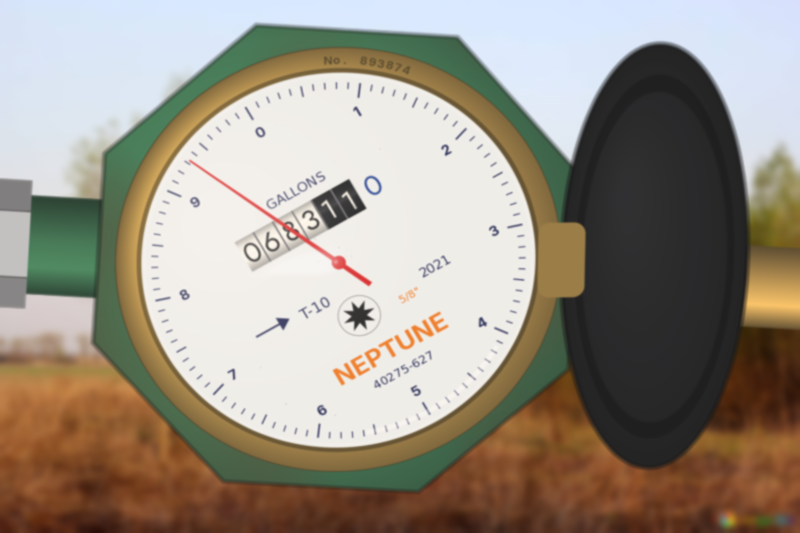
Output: 683109.3 gal
